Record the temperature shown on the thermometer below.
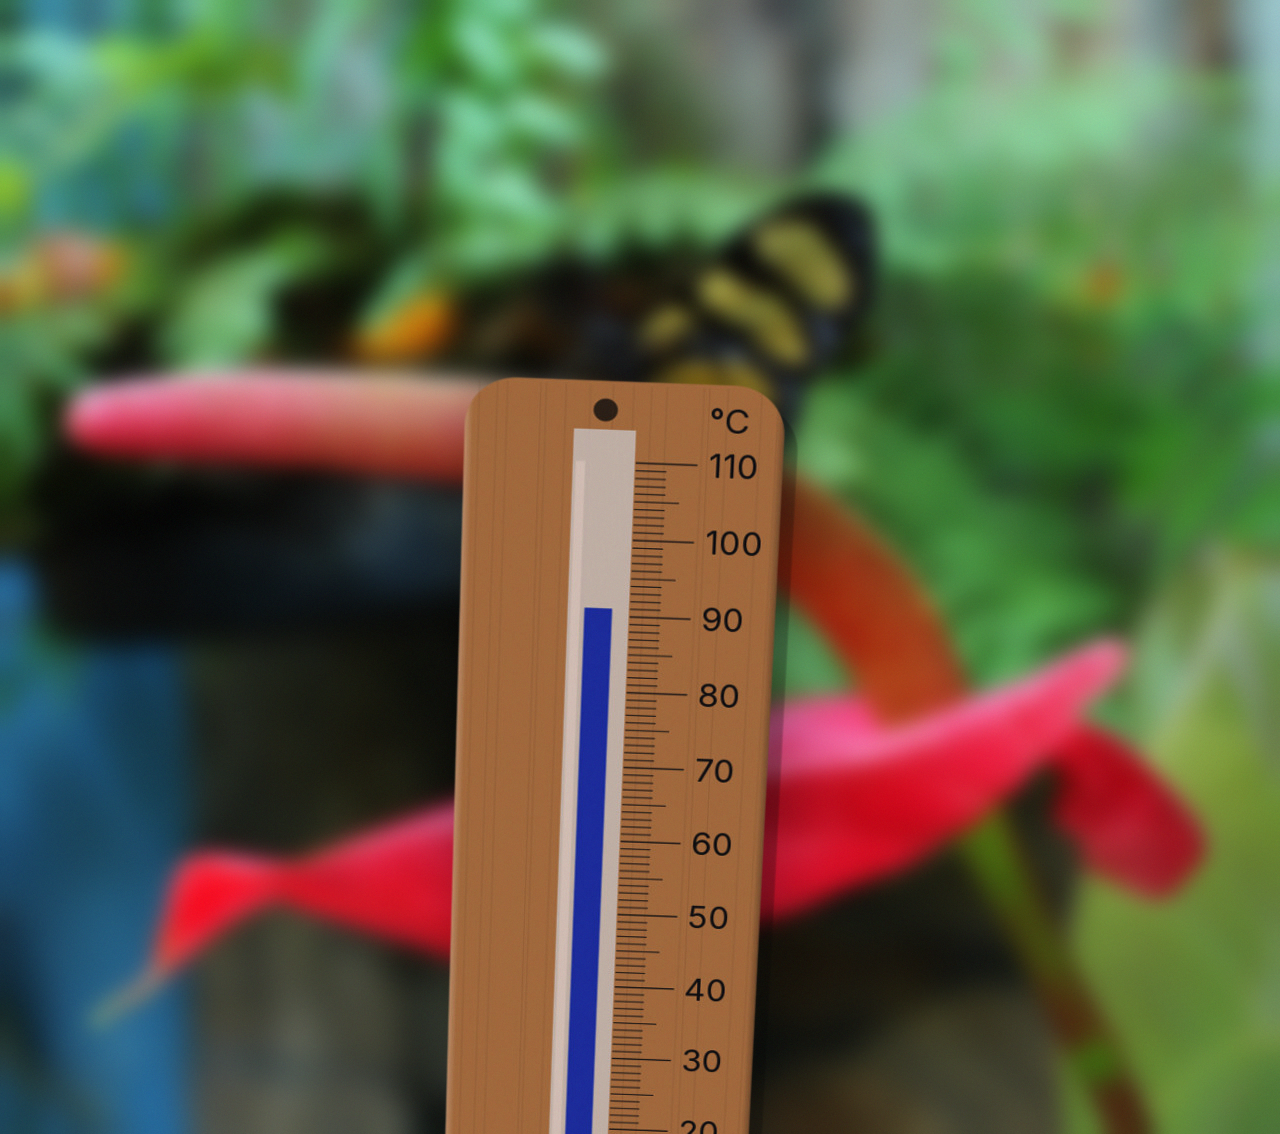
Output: 91 °C
